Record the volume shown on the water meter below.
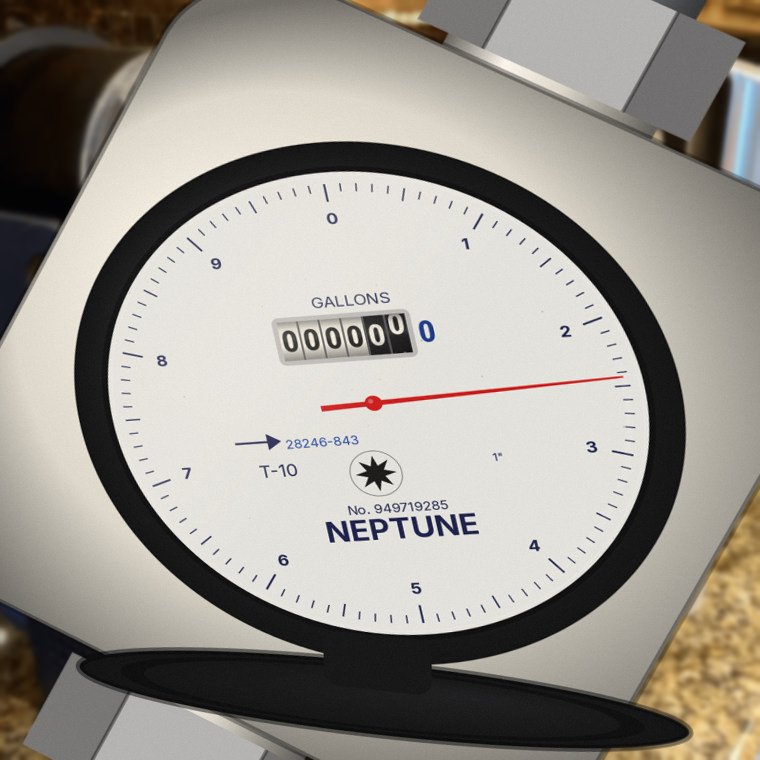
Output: 2.4 gal
